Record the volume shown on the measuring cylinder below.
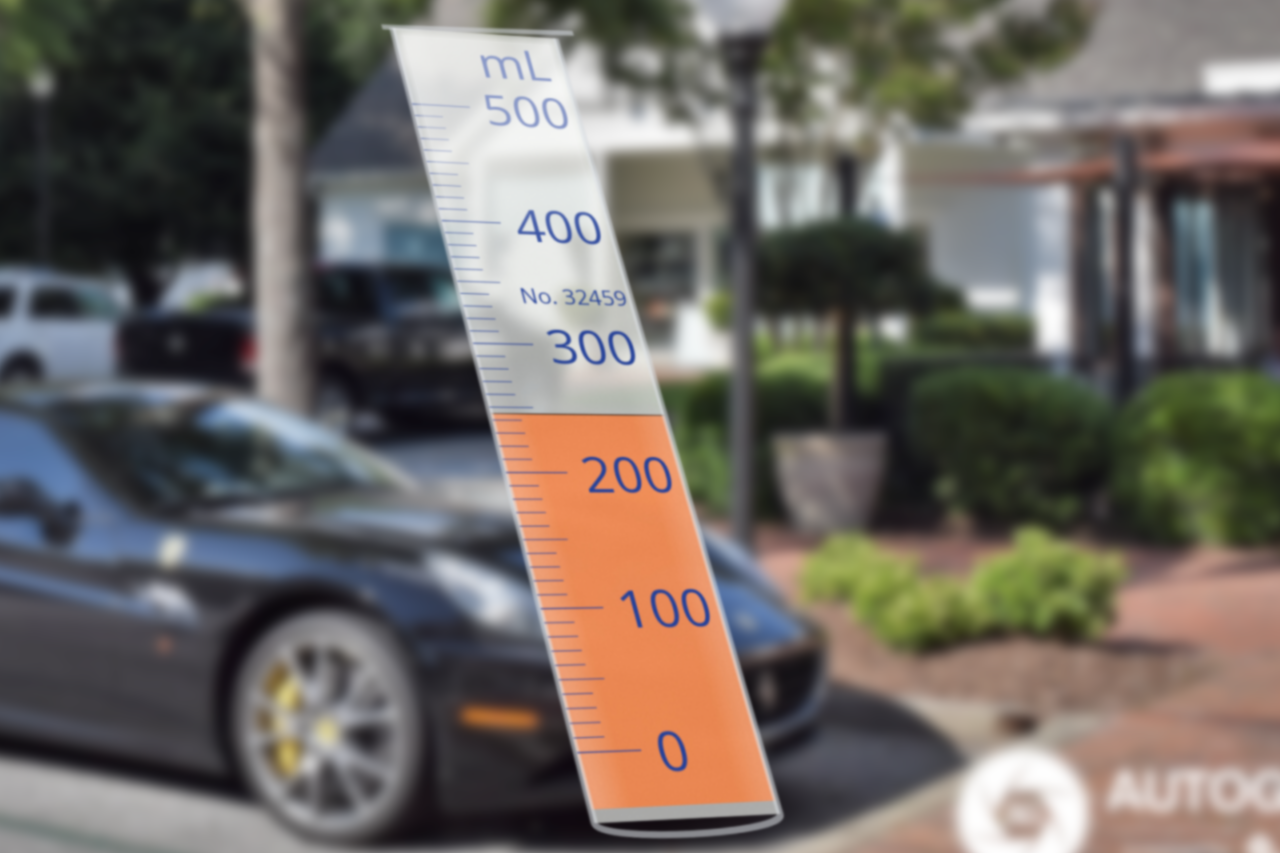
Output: 245 mL
